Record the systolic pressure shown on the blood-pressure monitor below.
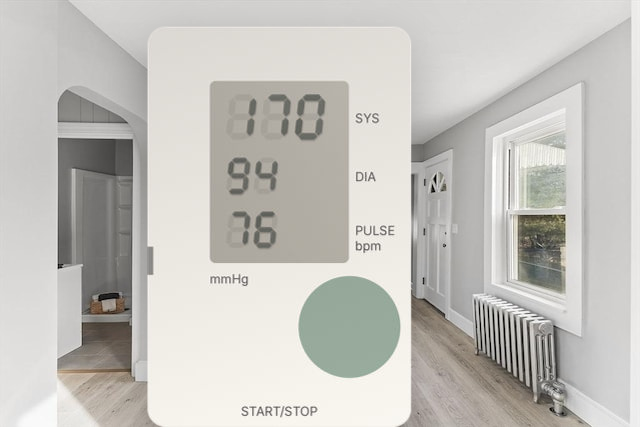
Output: 170 mmHg
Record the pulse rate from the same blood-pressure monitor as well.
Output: 76 bpm
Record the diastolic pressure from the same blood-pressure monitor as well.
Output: 94 mmHg
